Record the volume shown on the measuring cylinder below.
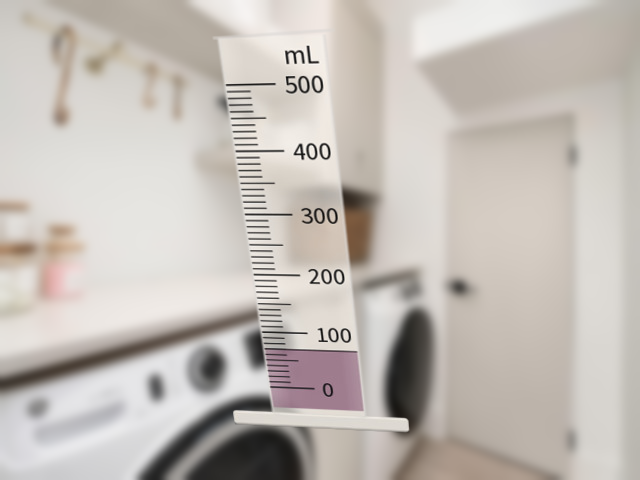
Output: 70 mL
